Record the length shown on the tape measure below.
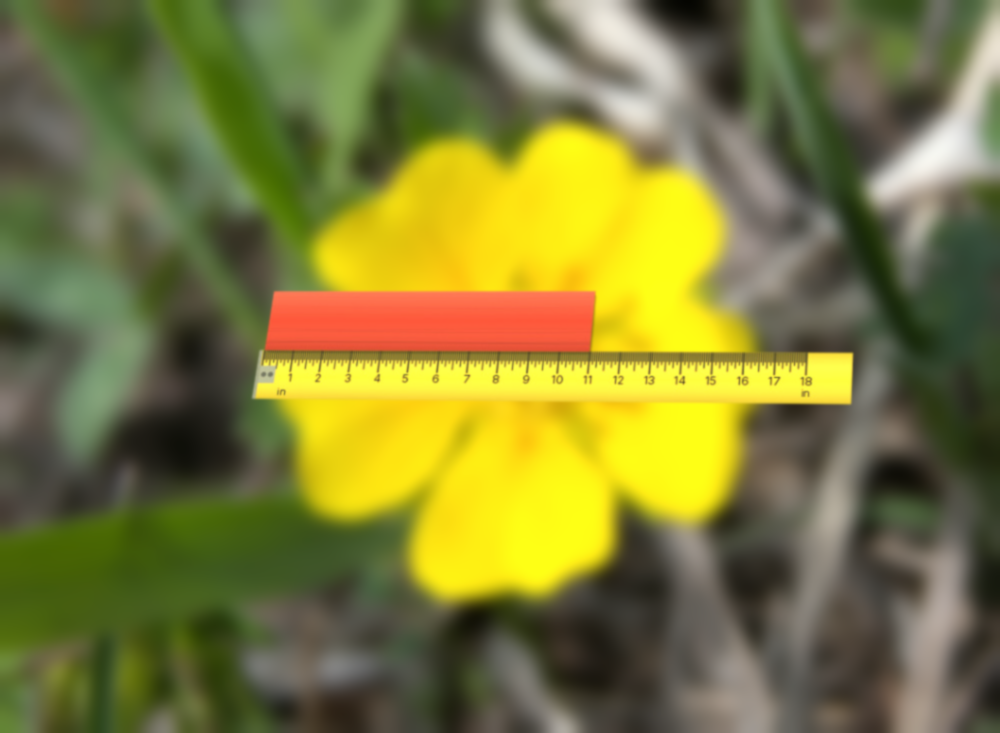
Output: 11 in
